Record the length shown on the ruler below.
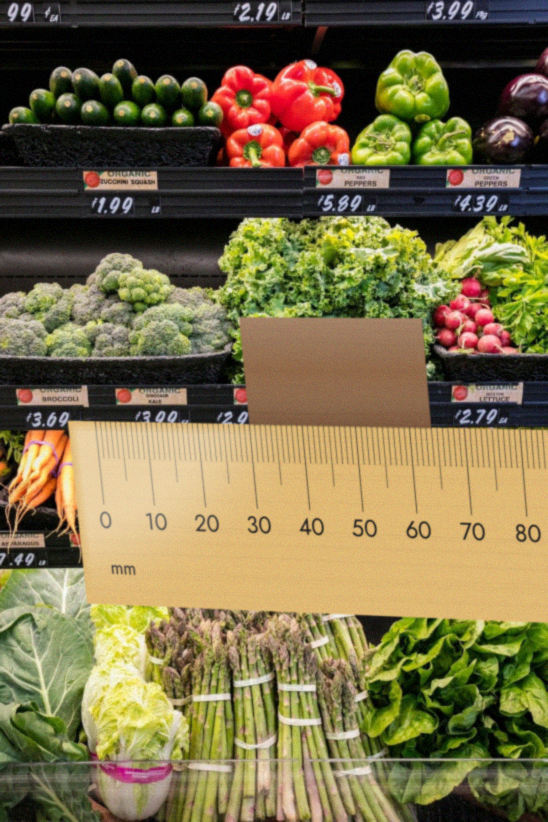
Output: 34 mm
